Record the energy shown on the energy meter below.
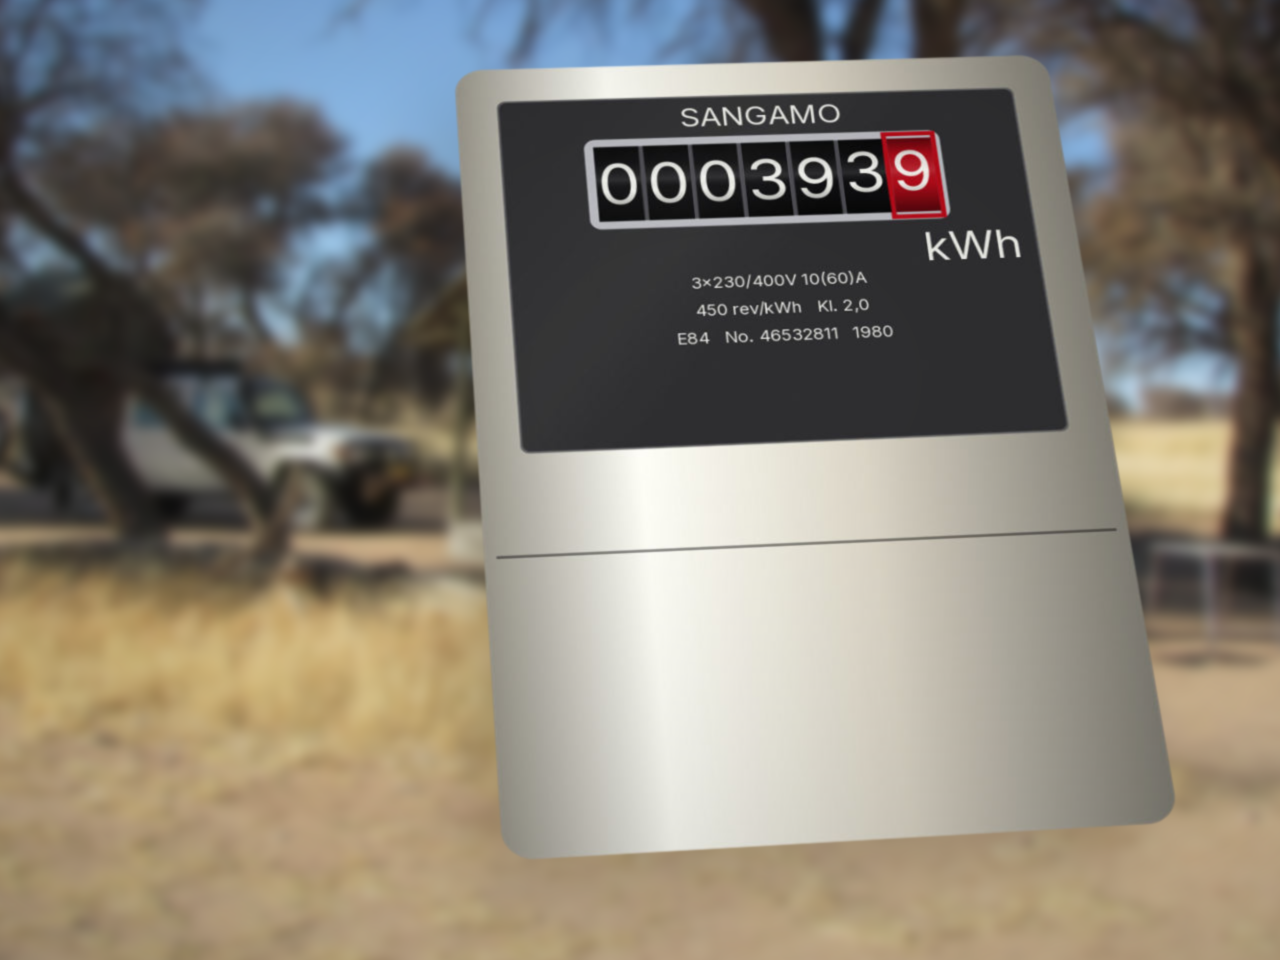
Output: 393.9 kWh
